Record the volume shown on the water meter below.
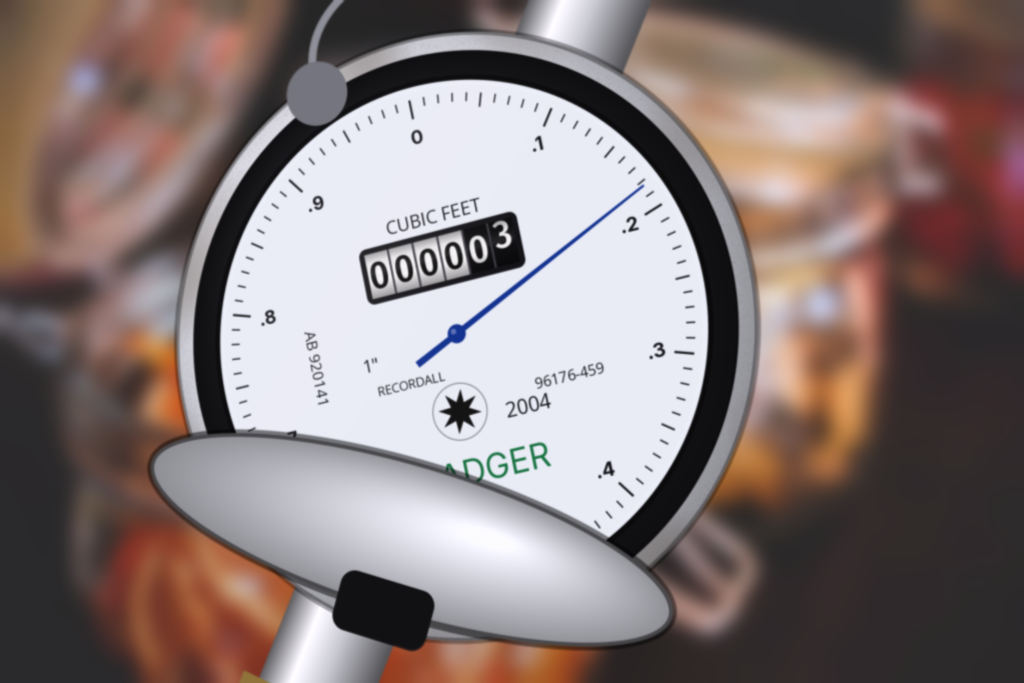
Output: 3.18 ft³
